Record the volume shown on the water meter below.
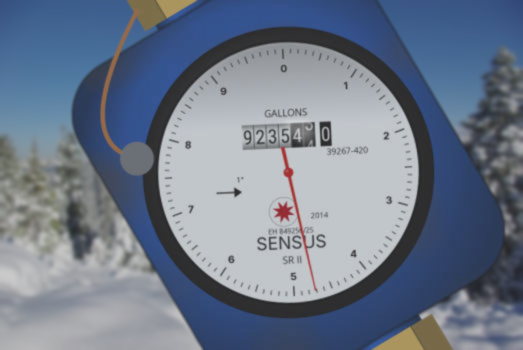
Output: 9235434.7 gal
